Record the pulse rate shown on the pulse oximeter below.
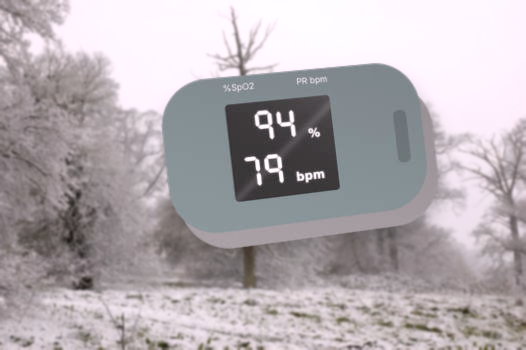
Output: 79 bpm
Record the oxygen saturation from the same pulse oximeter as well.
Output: 94 %
